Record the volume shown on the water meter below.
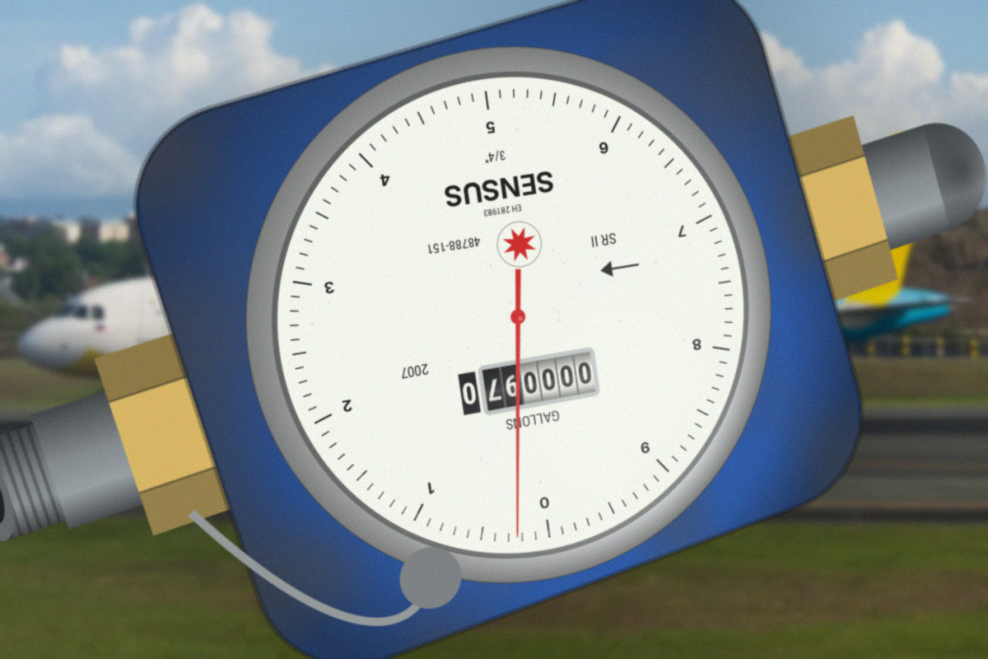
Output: 970.2 gal
